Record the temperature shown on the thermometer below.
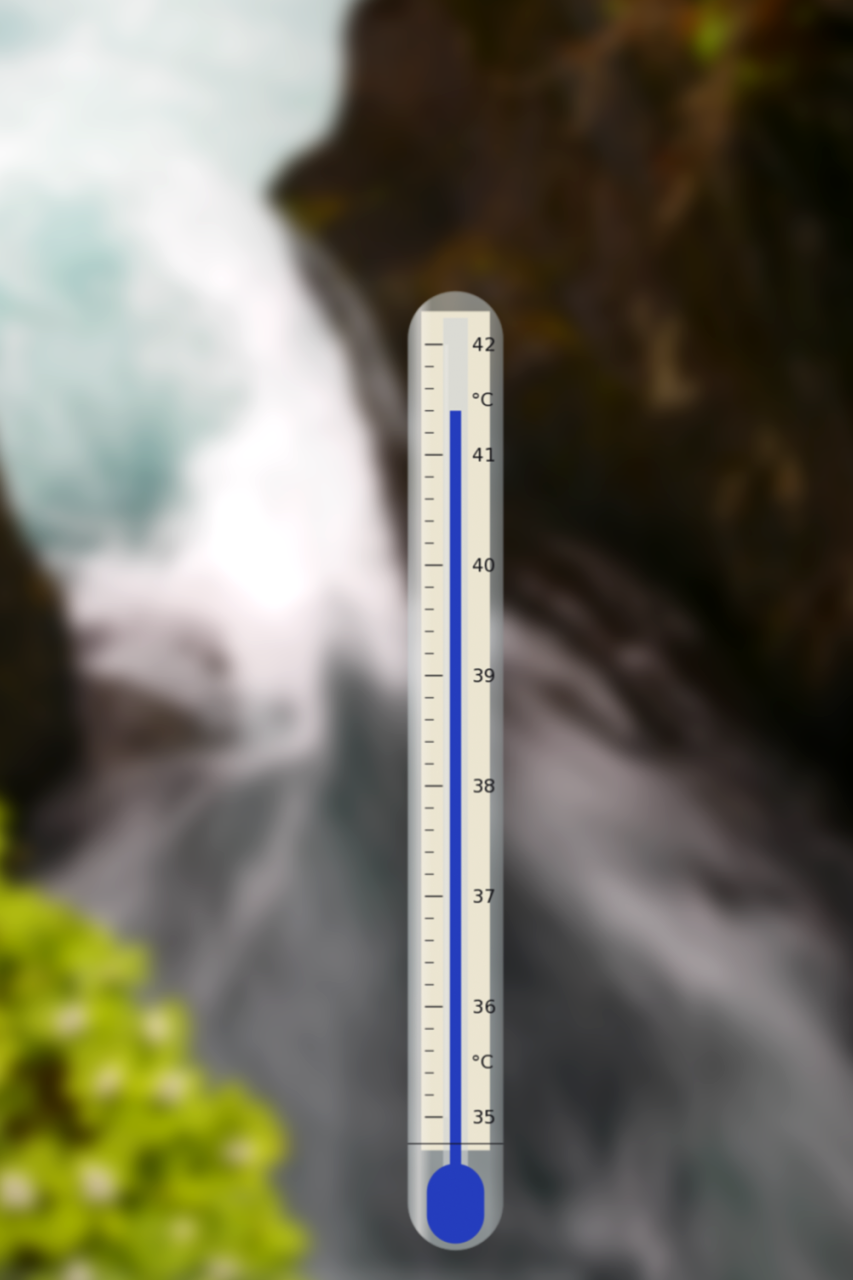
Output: 41.4 °C
